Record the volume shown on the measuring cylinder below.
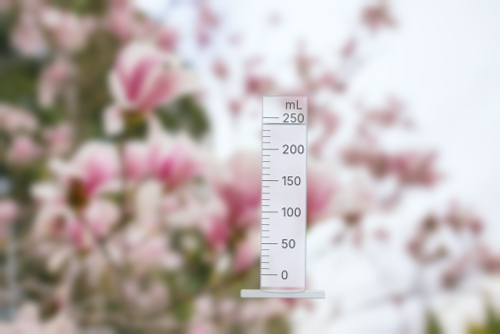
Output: 240 mL
